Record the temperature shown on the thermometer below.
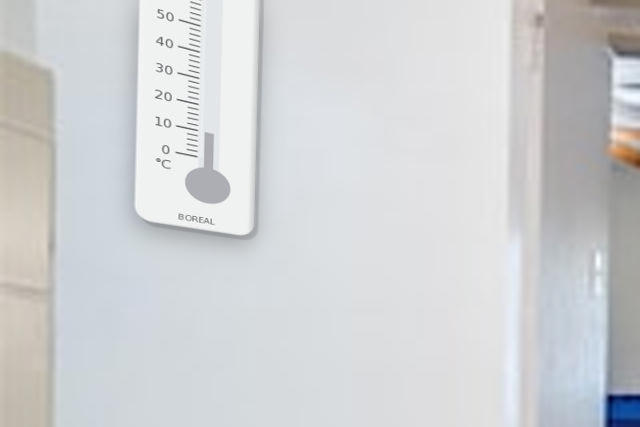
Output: 10 °C
